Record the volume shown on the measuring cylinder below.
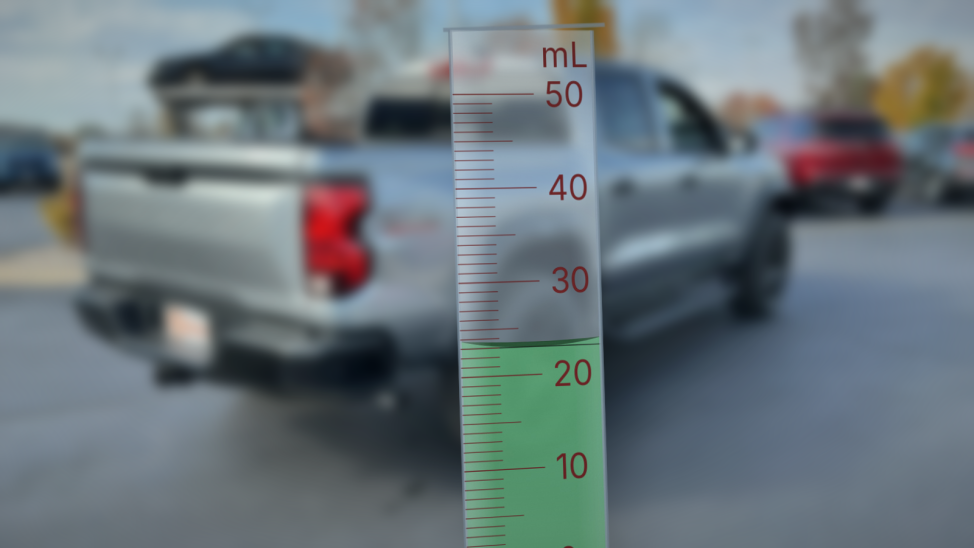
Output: 23 mL
